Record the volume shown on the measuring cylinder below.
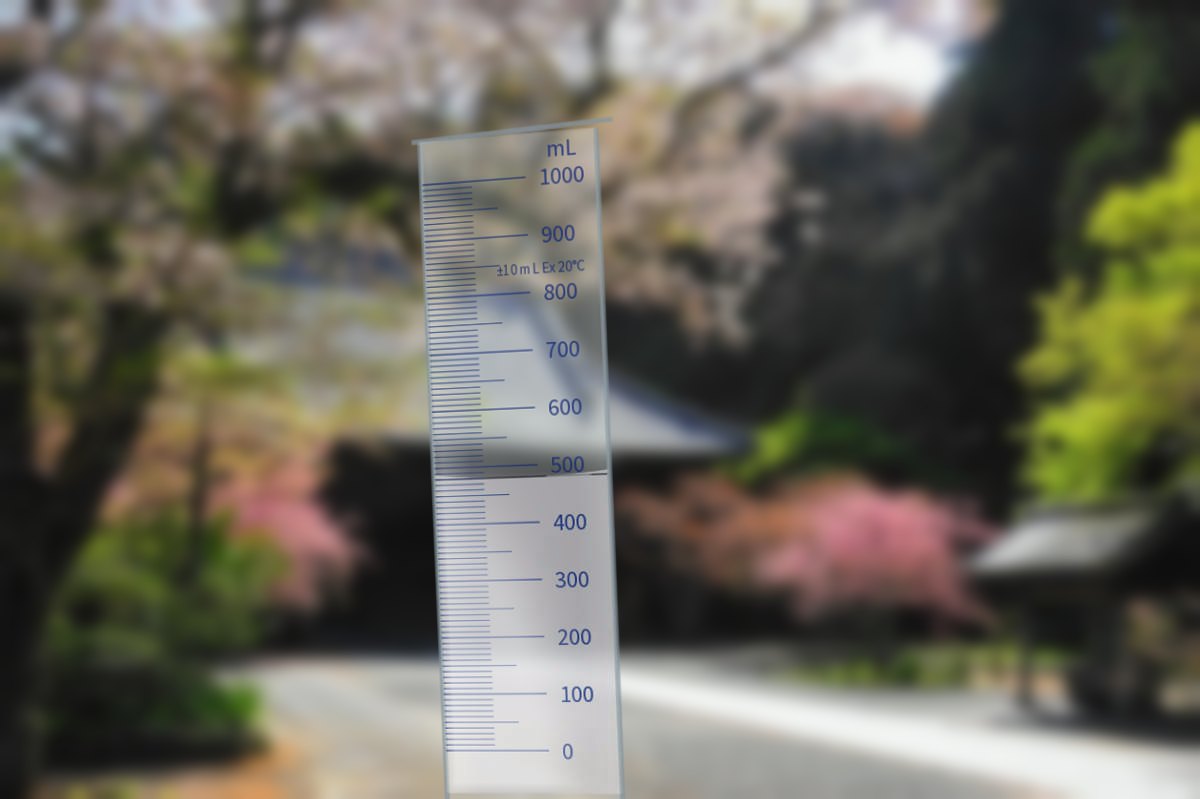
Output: 480 mL
